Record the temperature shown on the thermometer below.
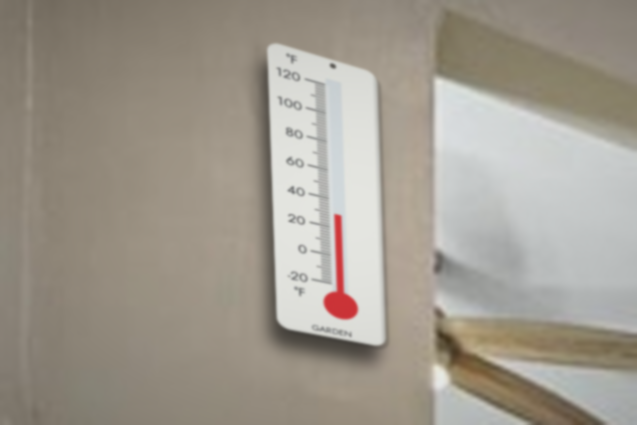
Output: 30 °F
